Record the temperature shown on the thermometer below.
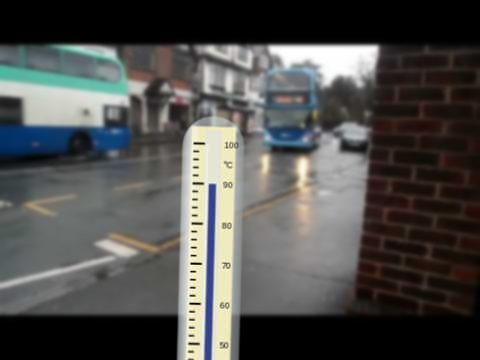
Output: 90 °C
